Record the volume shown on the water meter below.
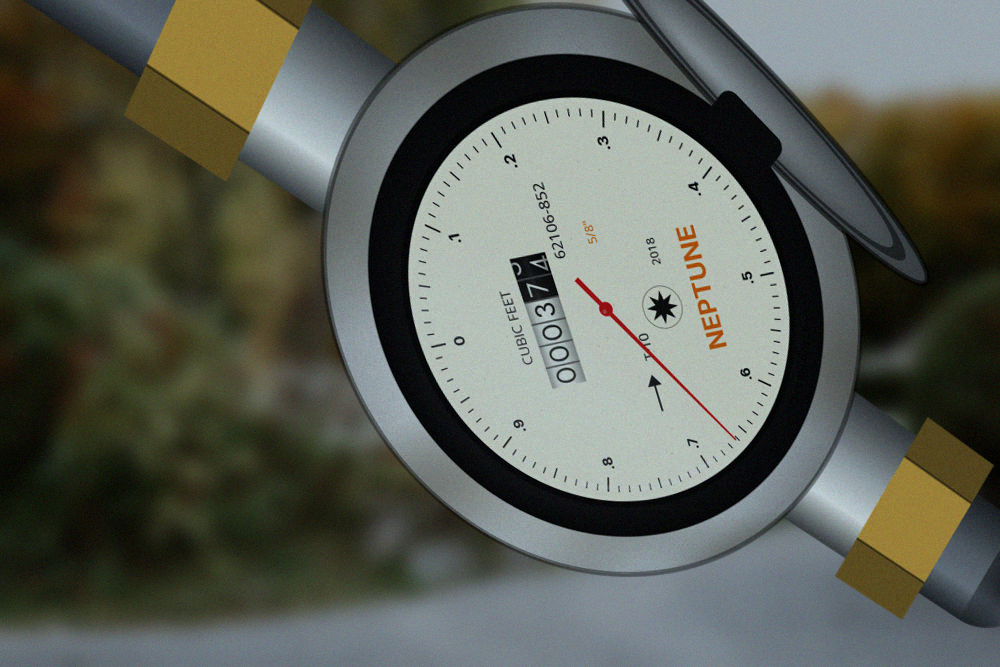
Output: 373.66 ft³
